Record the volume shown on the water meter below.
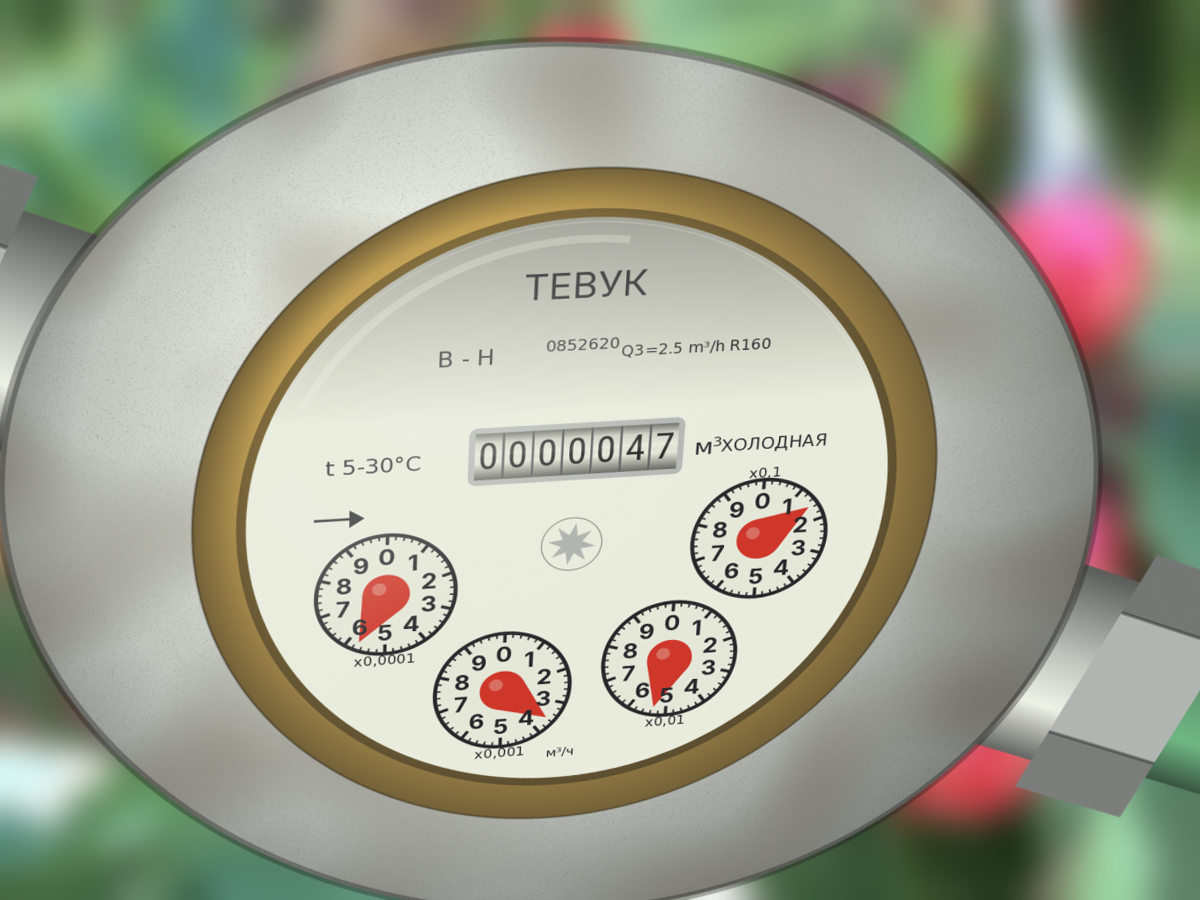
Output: 47.1535 m³
